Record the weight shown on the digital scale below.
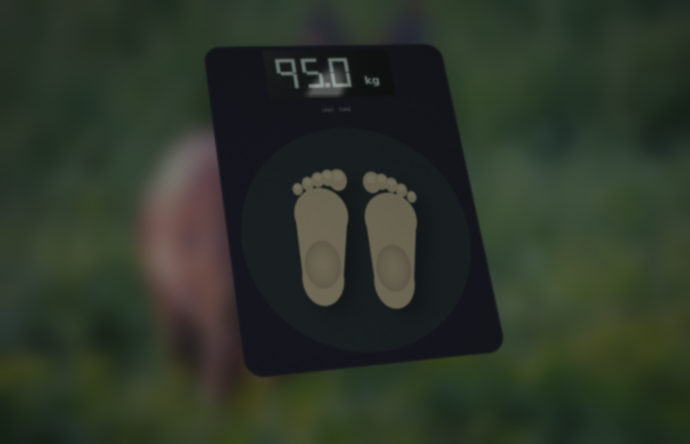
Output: 95.0 kg
